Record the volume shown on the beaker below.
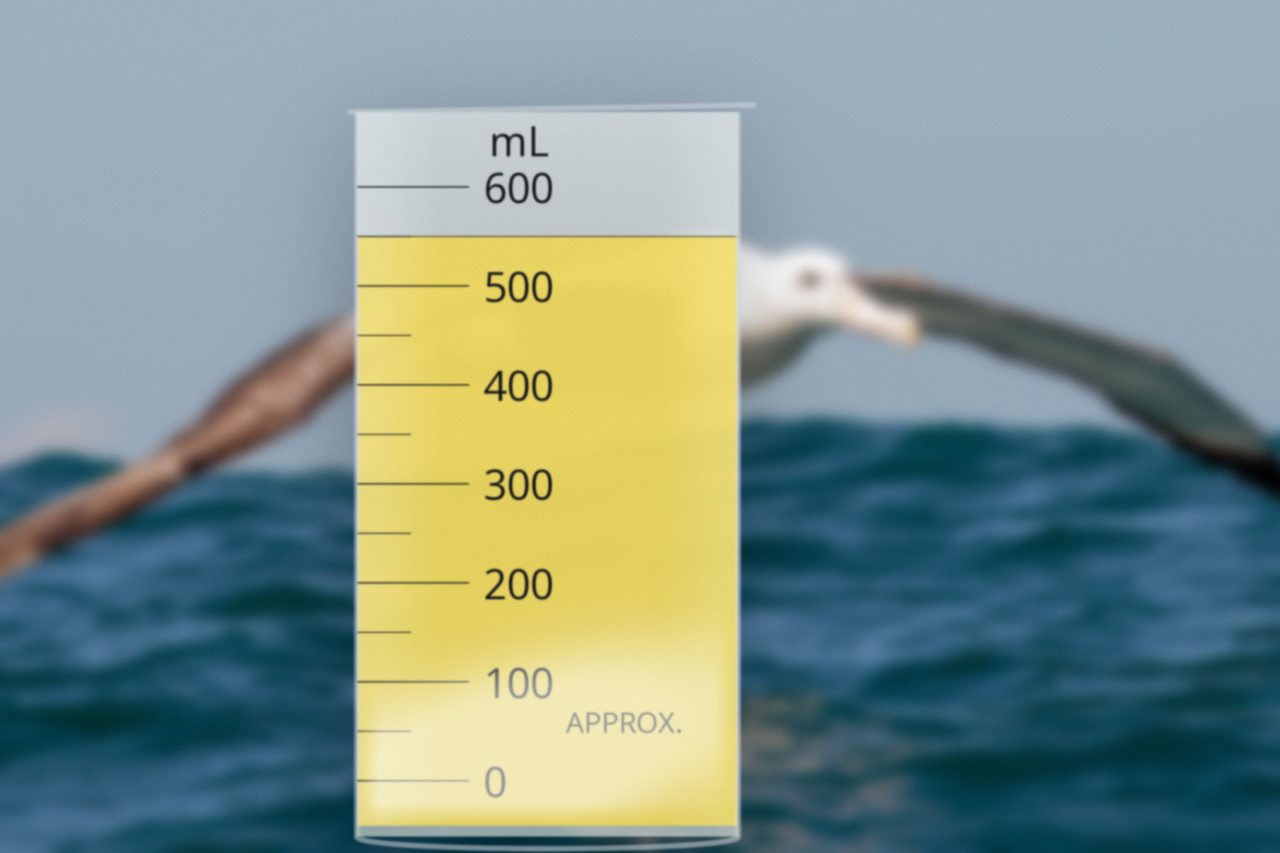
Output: 550 mL
